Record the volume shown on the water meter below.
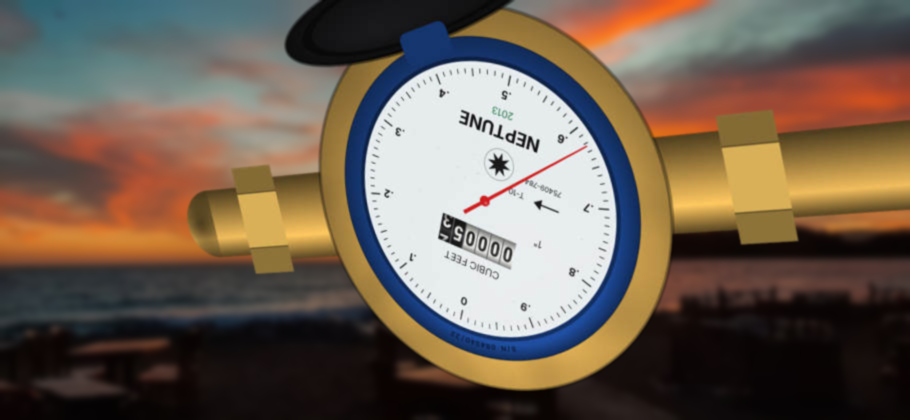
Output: 52.62 ft³
